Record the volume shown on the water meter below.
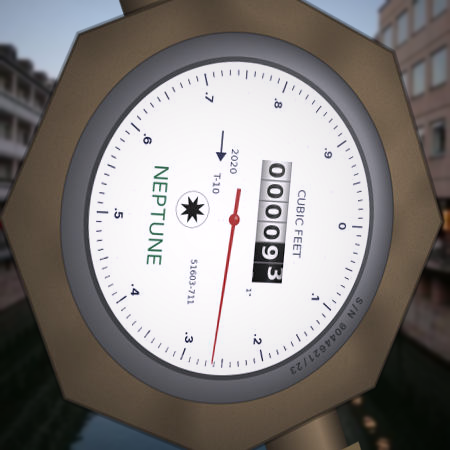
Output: 93.26 ft³
